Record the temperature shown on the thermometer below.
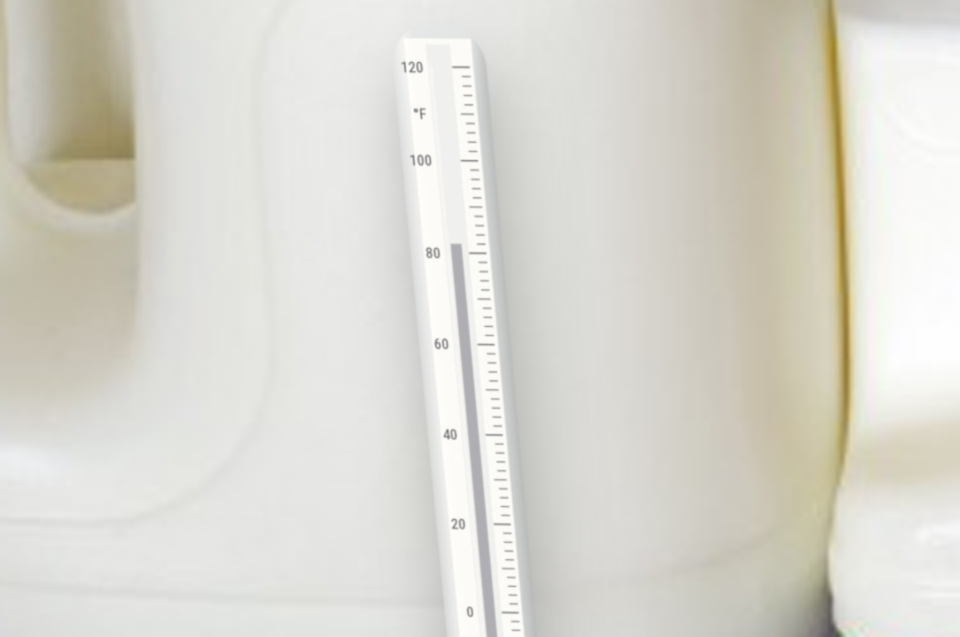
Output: 82 °F
